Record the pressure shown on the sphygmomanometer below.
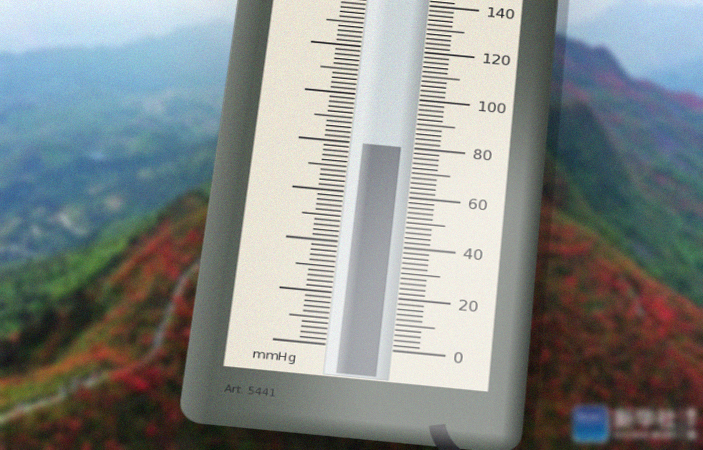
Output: 80 mmHg
